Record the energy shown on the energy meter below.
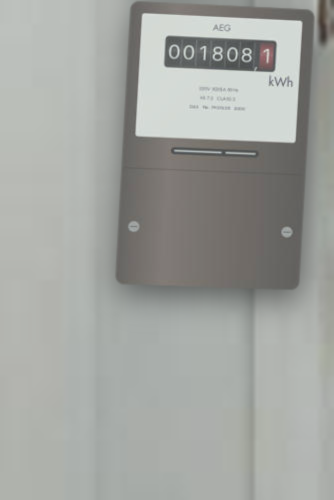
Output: 1808.1 kWh
